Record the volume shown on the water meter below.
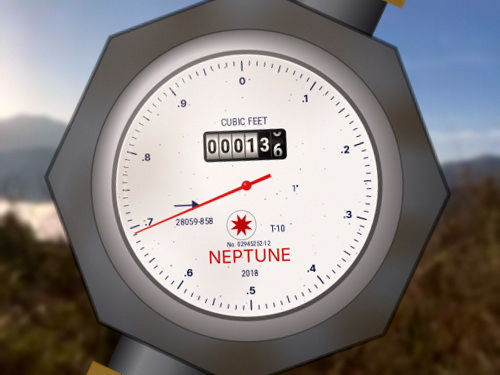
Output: 135.69 ft³
